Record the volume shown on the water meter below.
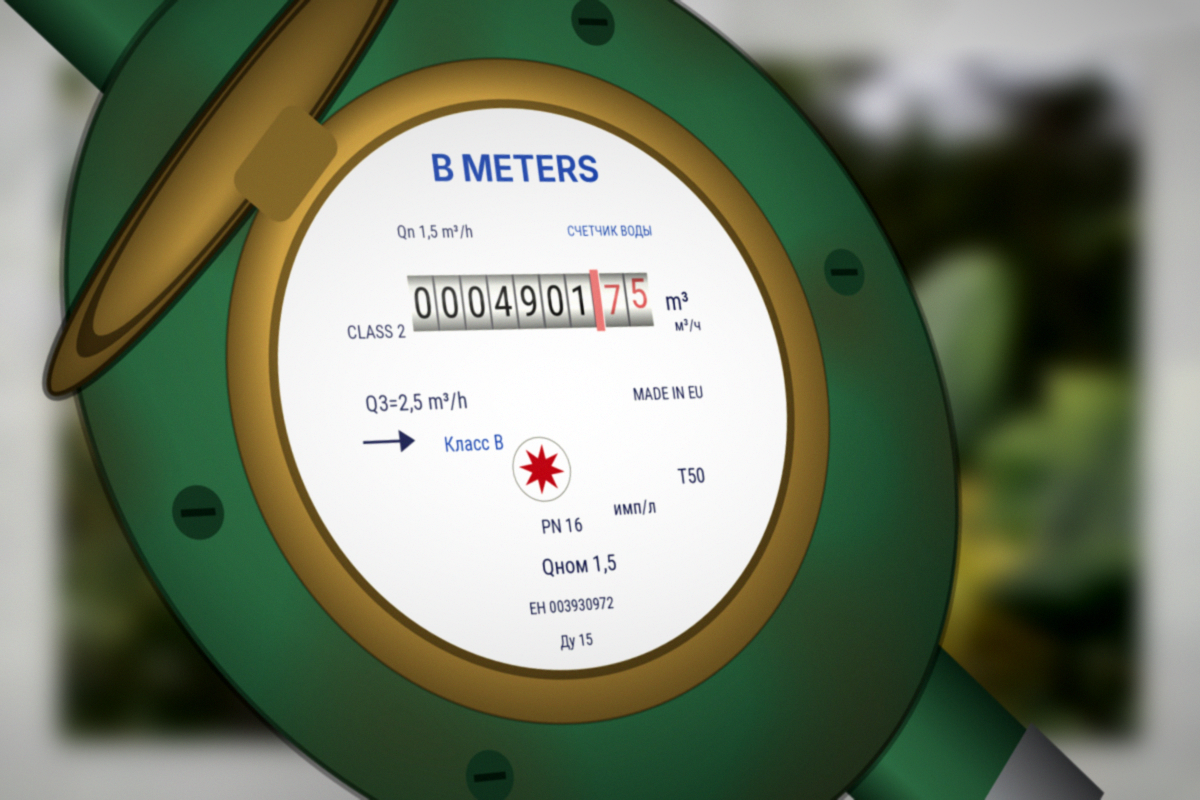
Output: 4901.75 m³
